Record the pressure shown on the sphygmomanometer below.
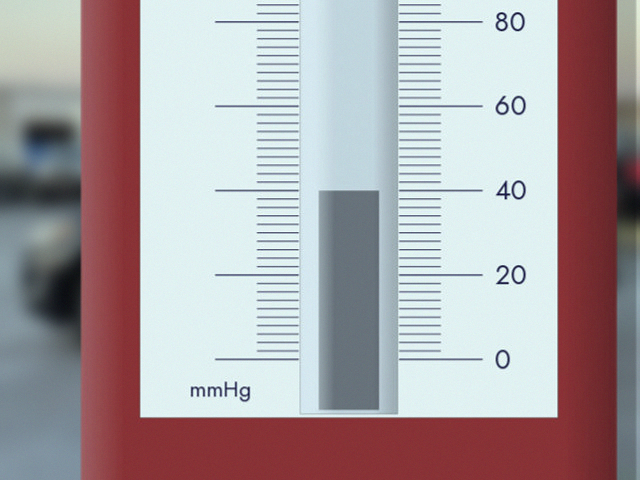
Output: 40 mmHg
